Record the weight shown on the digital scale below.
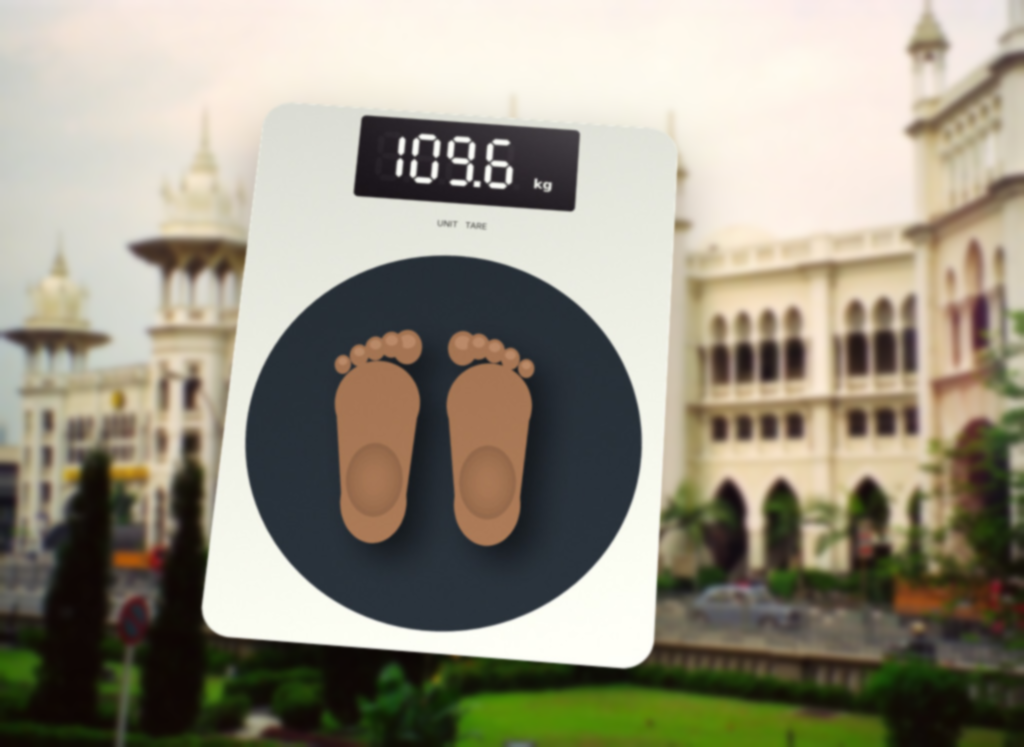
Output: 109.6 kg
